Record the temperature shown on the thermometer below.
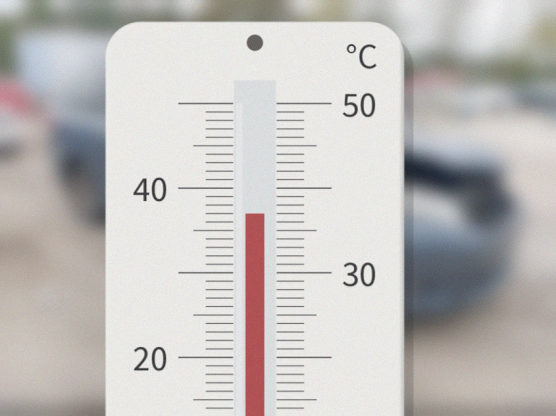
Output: 37 °C
